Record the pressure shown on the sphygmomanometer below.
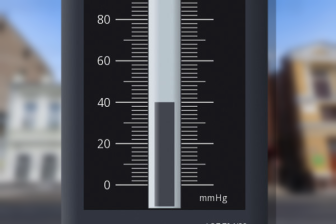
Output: 40 mmHg
